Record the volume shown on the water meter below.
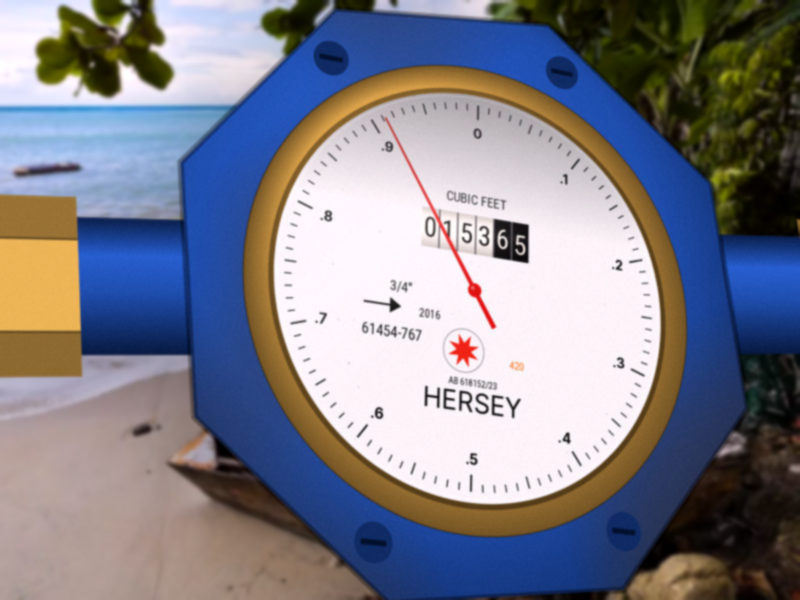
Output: 15364.91 ft³
